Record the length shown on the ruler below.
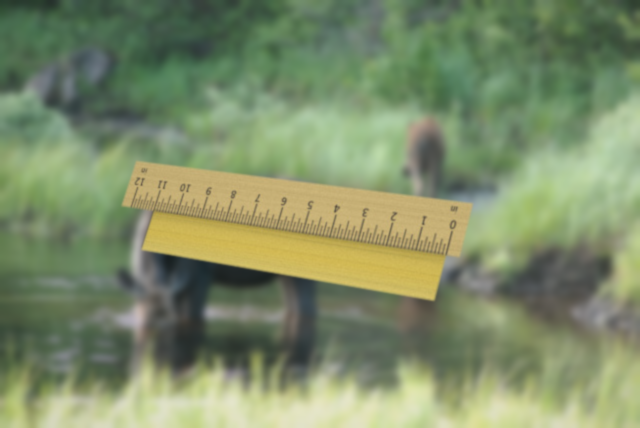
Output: 11 in
